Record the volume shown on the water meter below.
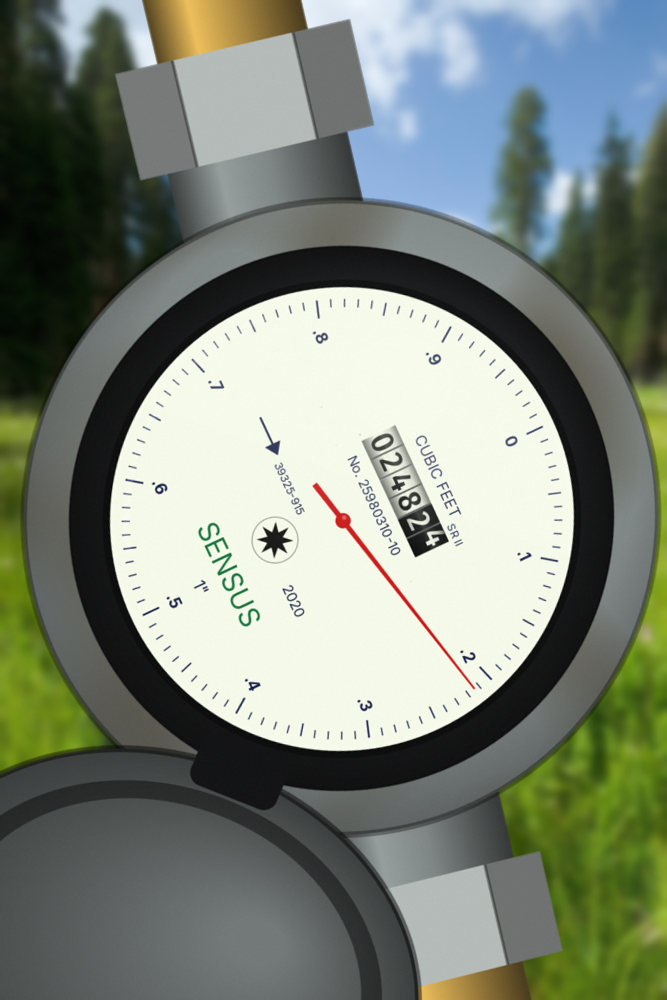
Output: 24824.21 ft³
